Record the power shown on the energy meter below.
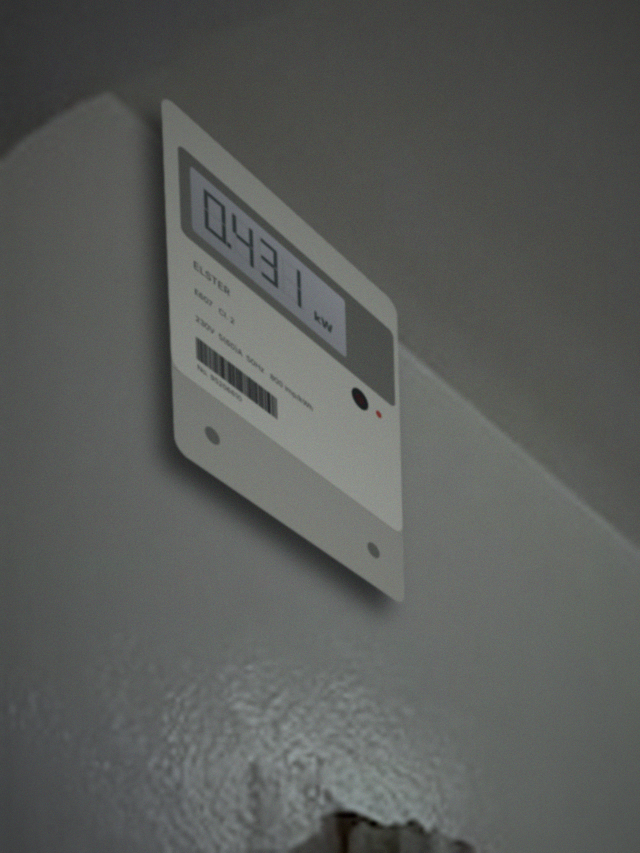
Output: 0.431 kW
